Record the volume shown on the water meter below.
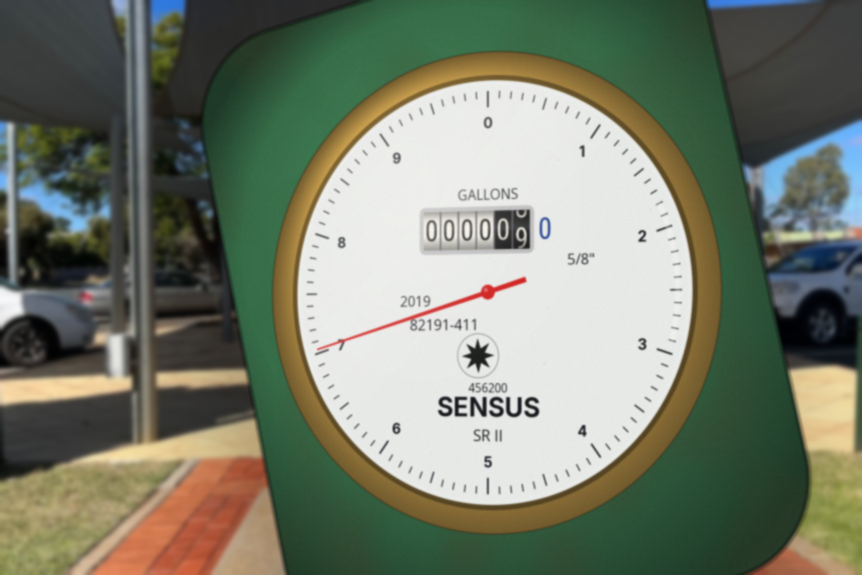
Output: 87.0 gal
